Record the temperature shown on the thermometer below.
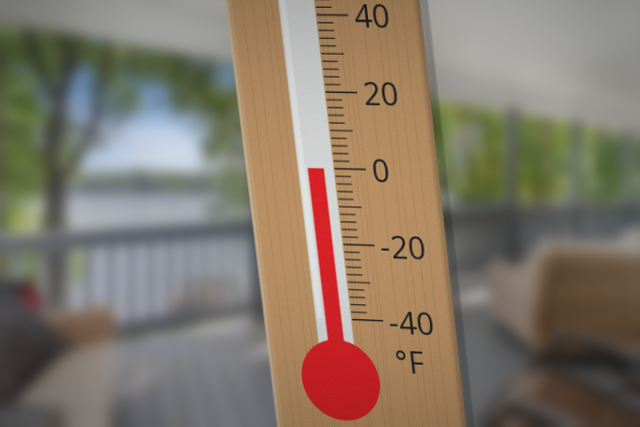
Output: 0 °F
